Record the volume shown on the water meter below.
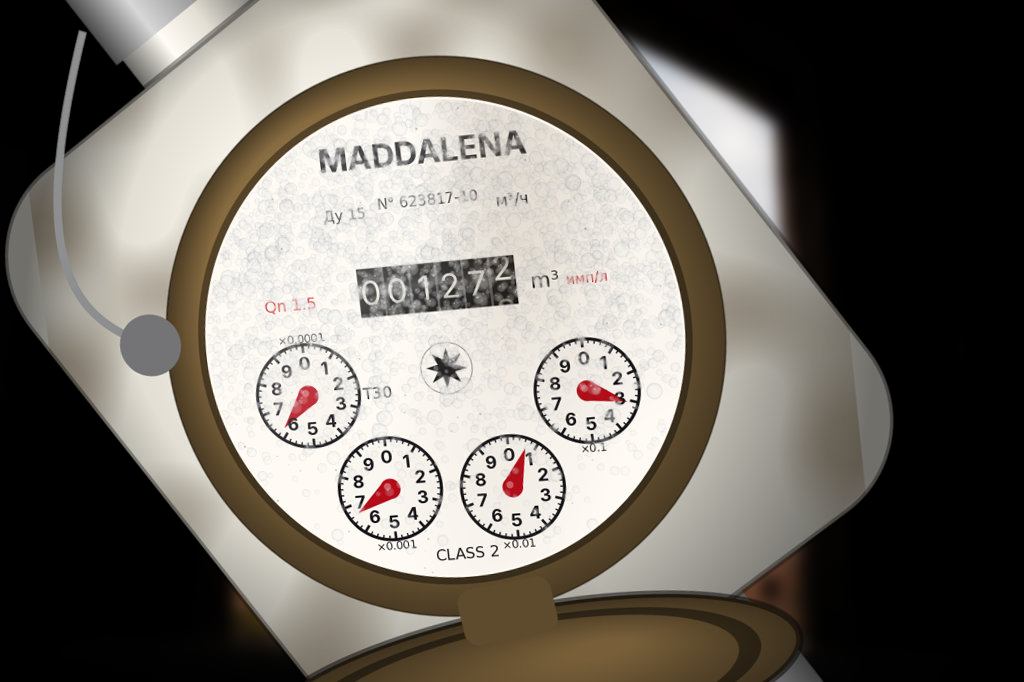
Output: 1272.3066 m³
